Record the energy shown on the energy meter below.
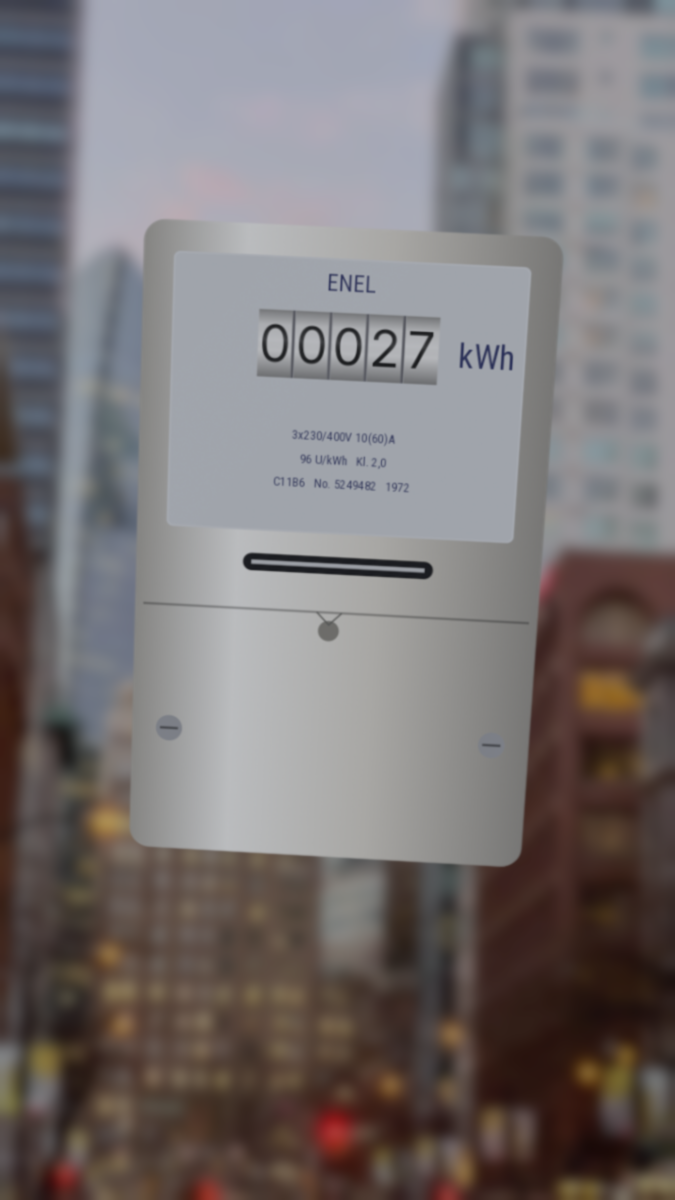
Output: 27 kWh
